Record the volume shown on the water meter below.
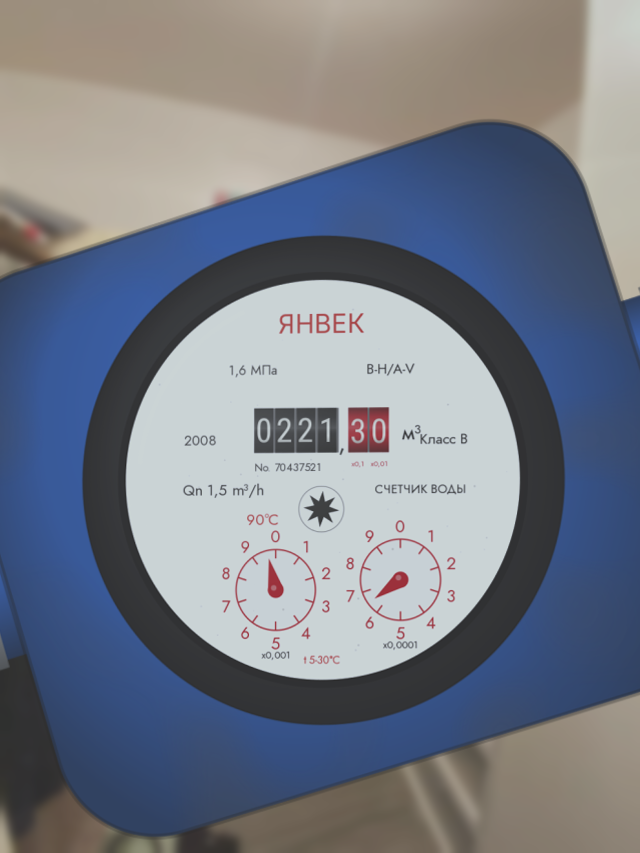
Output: 221.2996 m³
